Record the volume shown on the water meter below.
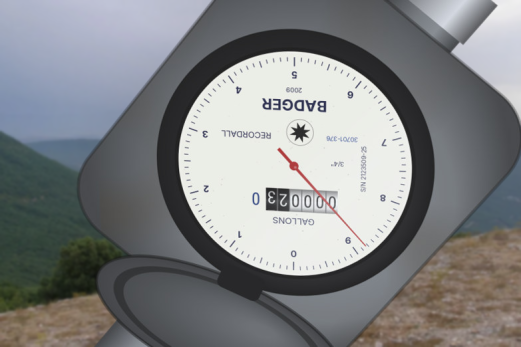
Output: 228.8 gal
